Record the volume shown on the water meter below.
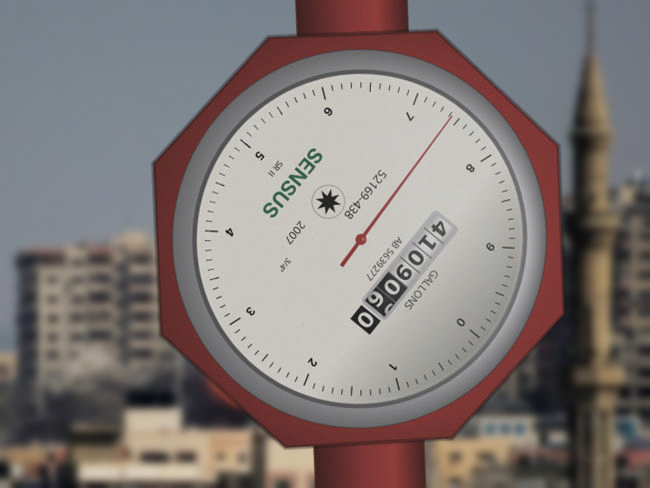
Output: 4109057.4 gal
